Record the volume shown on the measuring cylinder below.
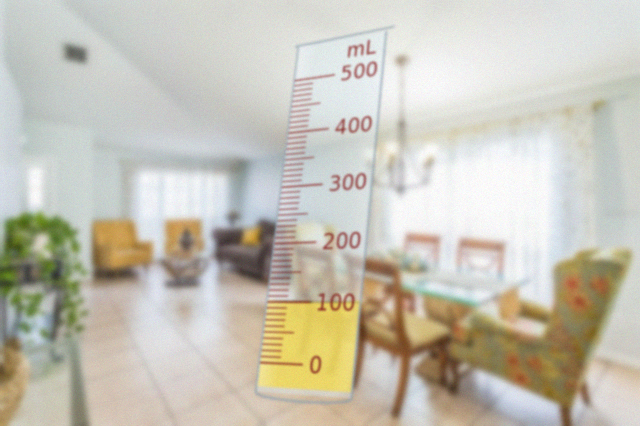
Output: 100 mL
